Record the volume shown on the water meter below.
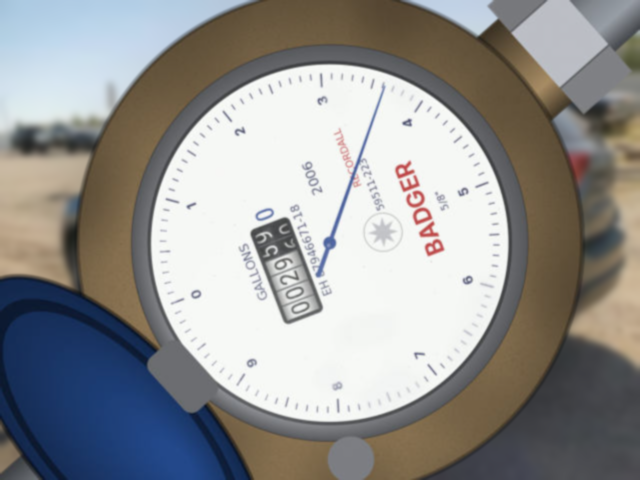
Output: 29593.6 gal
